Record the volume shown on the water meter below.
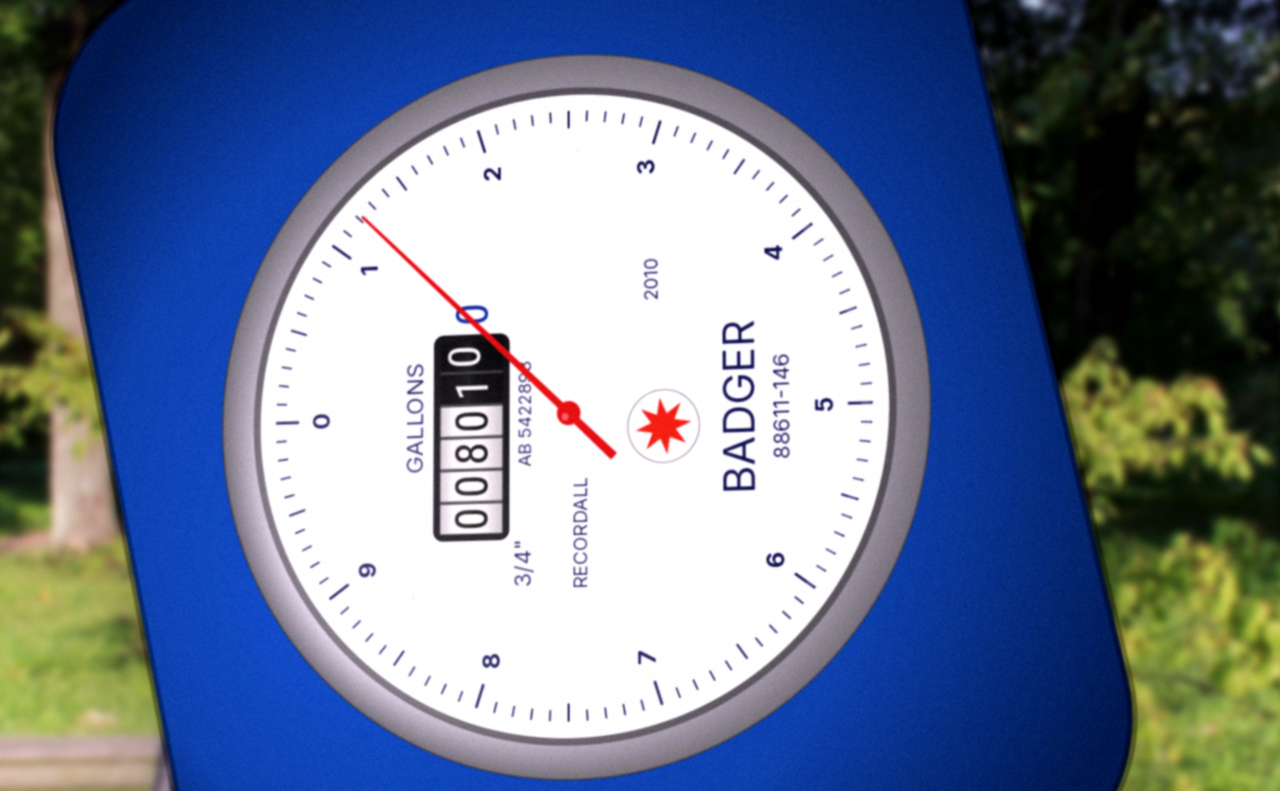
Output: 80101.2 gal
